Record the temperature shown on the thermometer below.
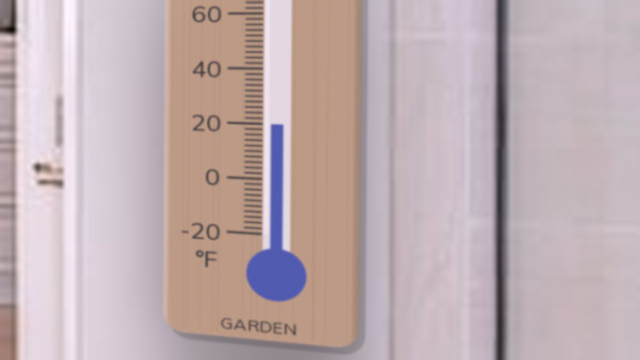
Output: 20 °F
